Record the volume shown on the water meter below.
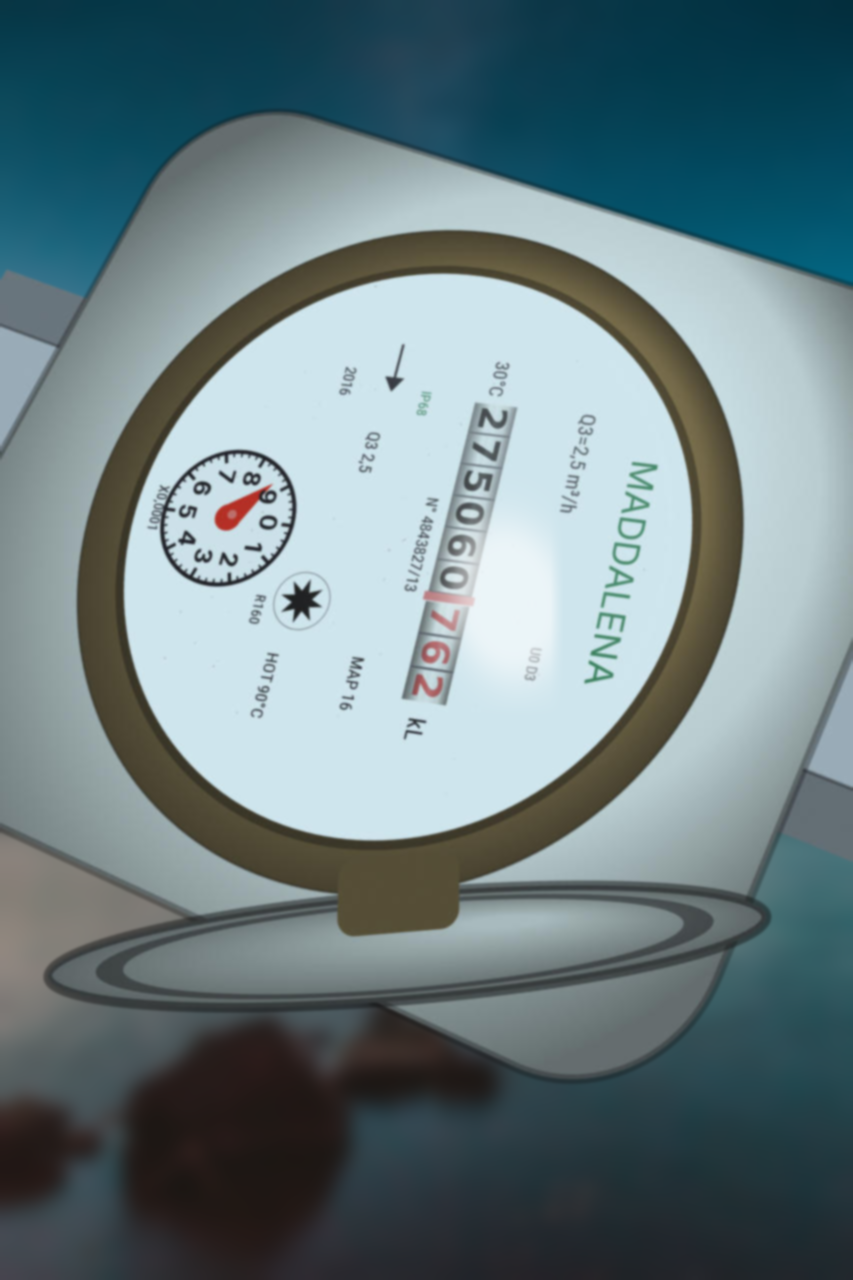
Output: 275060.7628 kL
